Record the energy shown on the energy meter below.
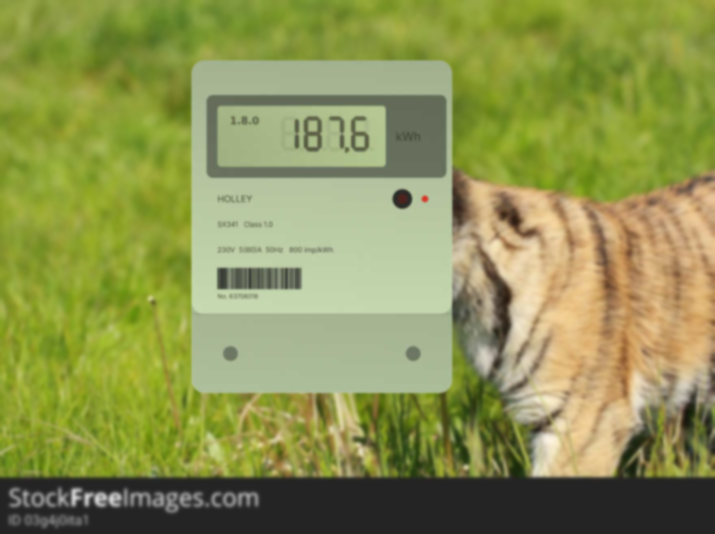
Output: 187.6 kWh
